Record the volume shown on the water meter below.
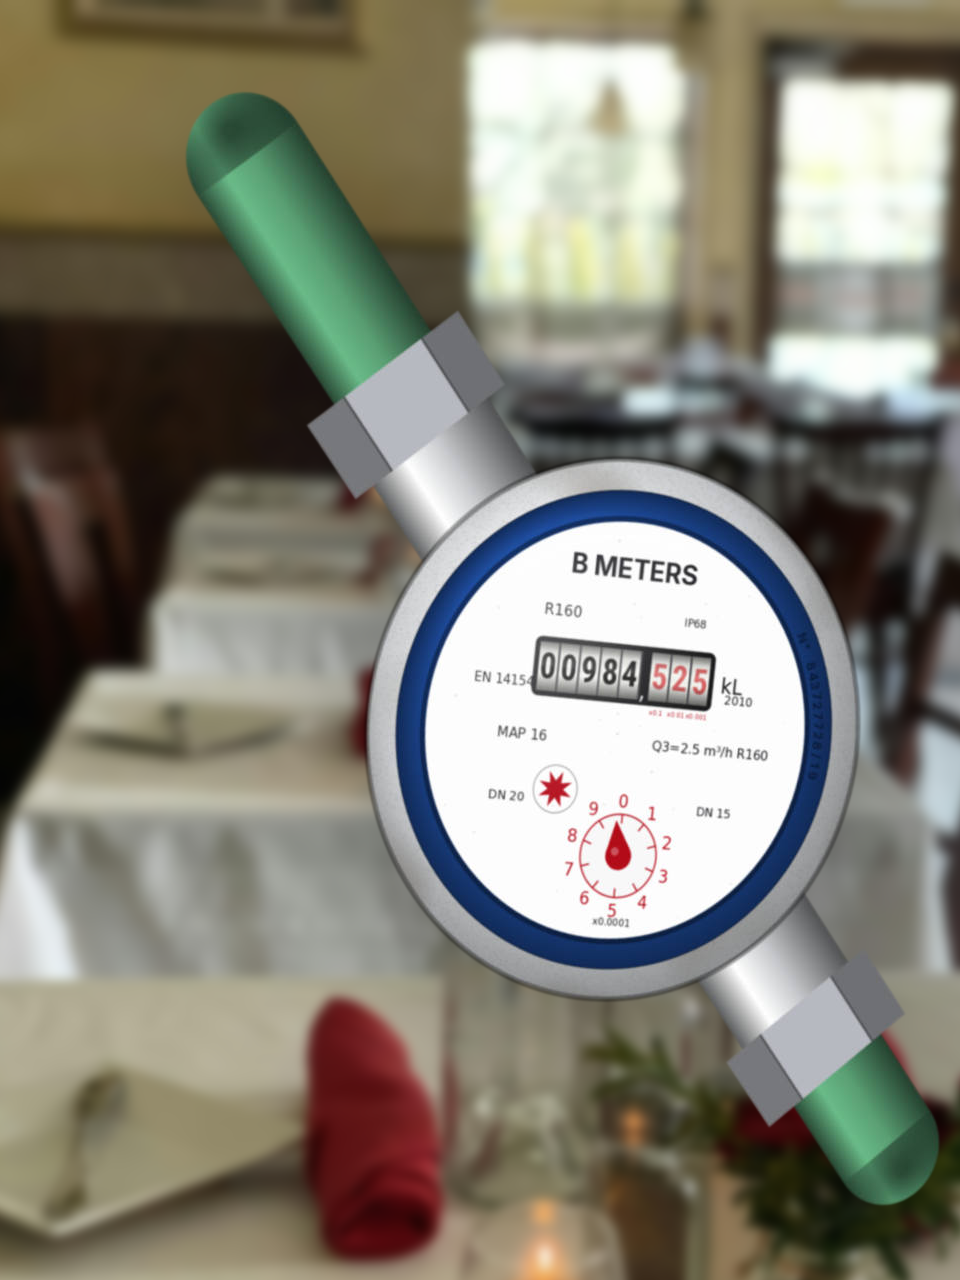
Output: 984.5249 kL
